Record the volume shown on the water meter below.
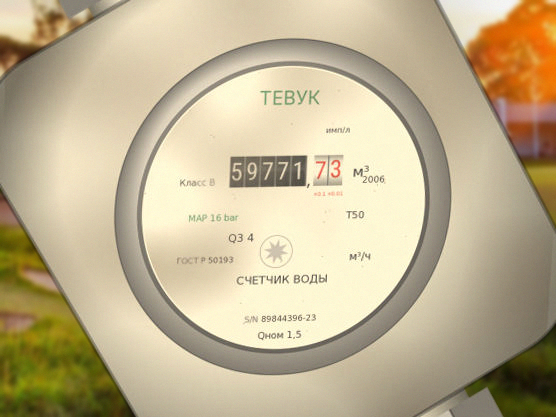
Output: 59771.73 m³
